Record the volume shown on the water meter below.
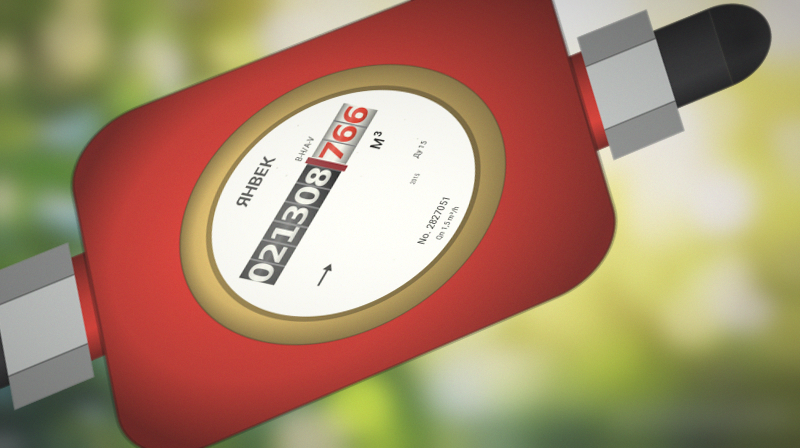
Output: 21308.766 m³
